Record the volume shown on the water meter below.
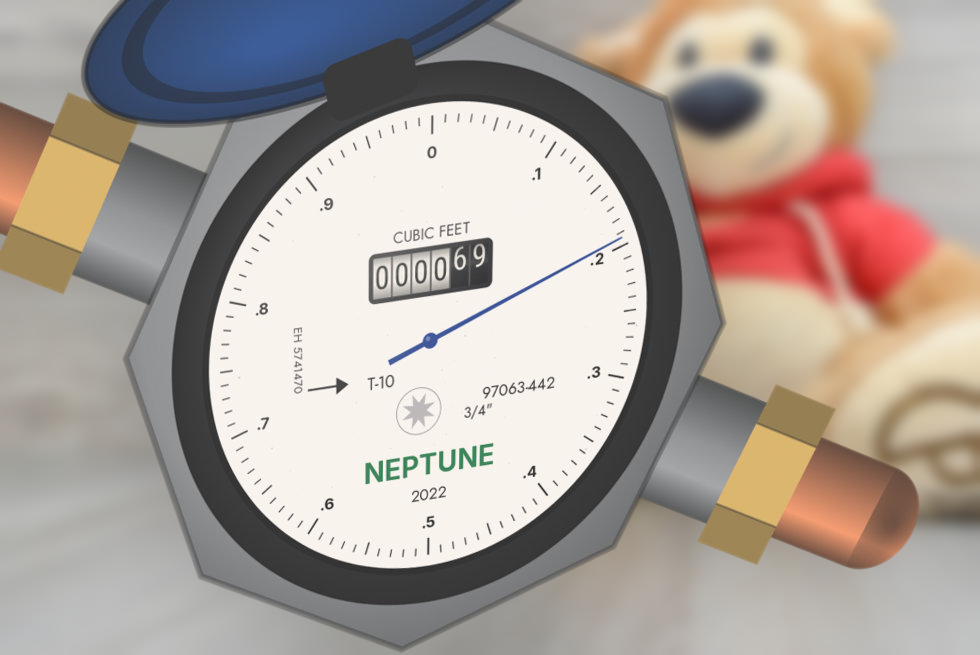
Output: 69.19 ft³
